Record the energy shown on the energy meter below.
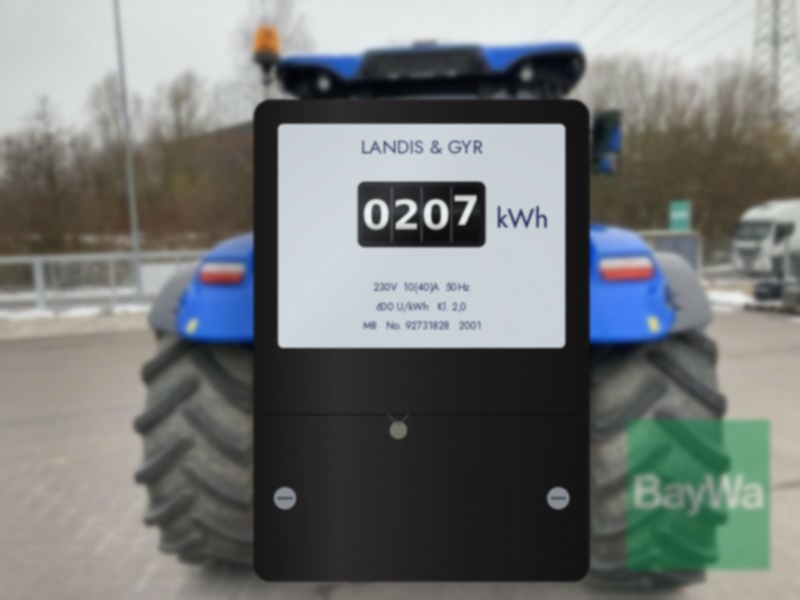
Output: 207 kWh
